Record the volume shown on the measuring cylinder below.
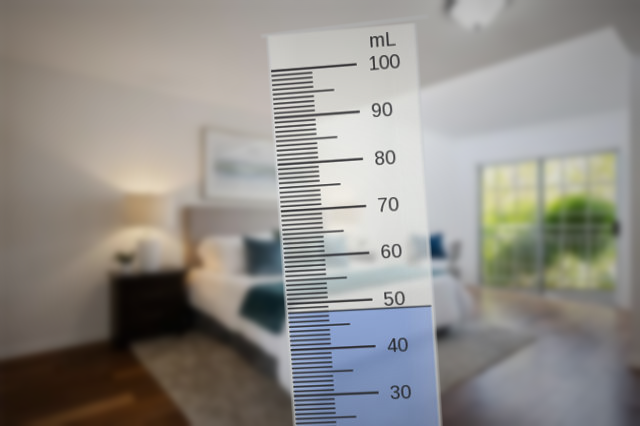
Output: 48 mL
